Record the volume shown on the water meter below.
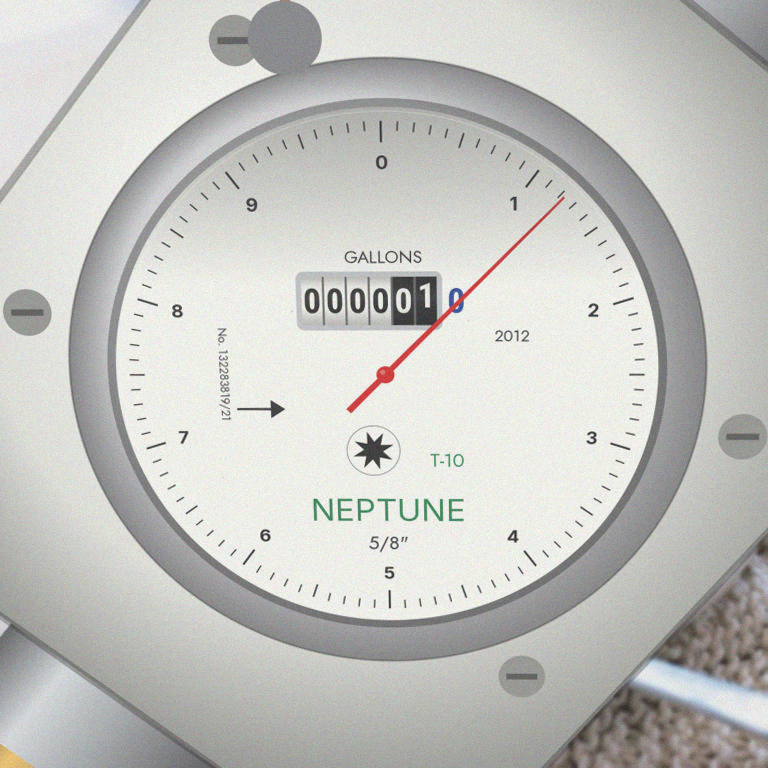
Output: 11.2 gal
